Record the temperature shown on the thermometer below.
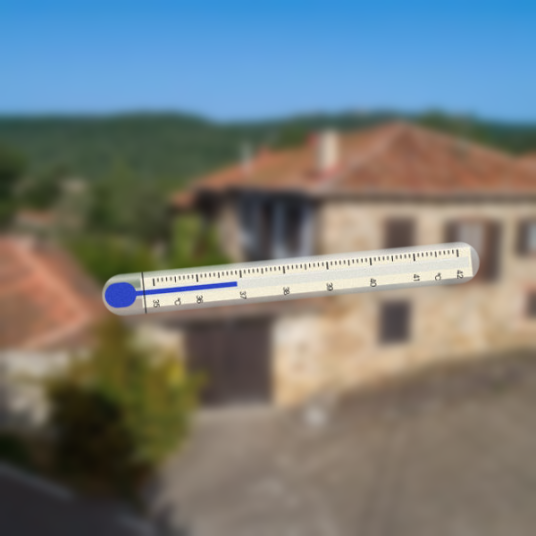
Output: 36.9 °C
